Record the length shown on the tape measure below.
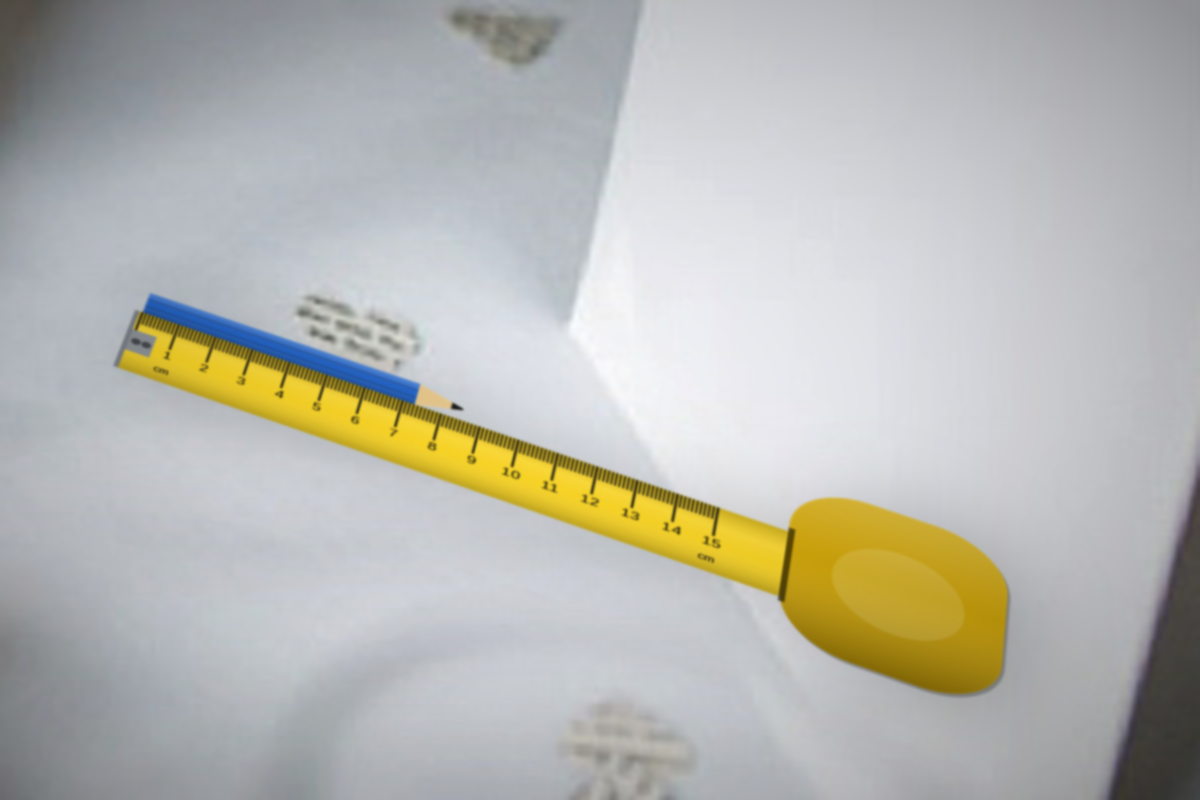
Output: 8.5 cm
